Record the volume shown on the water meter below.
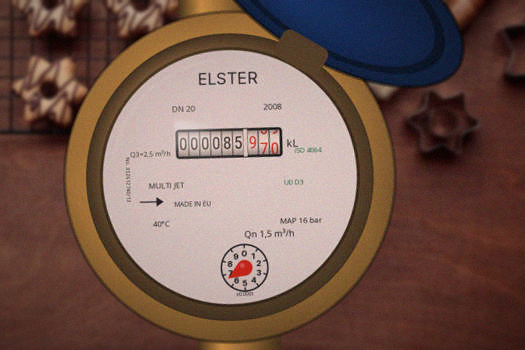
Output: 85.9696 kL
